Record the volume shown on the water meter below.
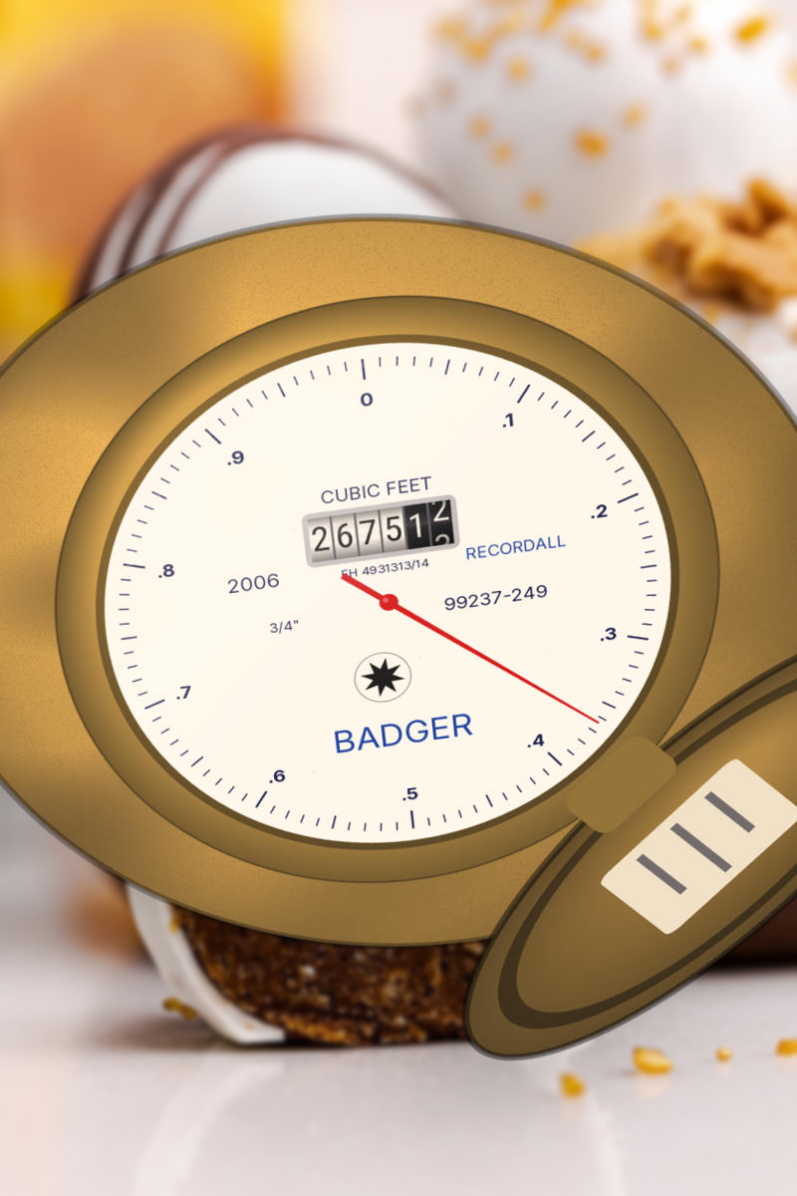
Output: 267512.36 ft³
